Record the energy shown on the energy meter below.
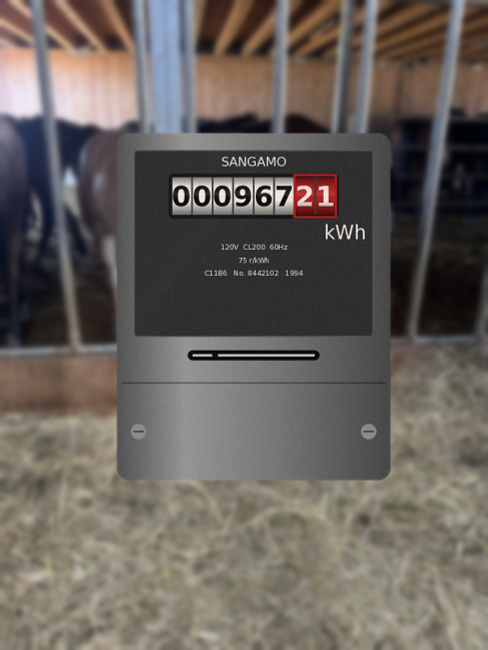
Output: 967.21 kWh
